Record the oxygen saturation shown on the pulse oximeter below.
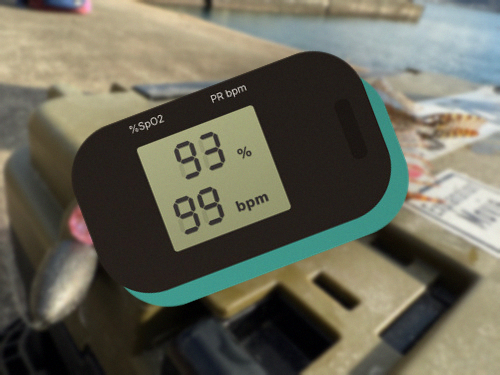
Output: 93 %
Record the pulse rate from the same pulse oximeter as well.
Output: 99 bpm
